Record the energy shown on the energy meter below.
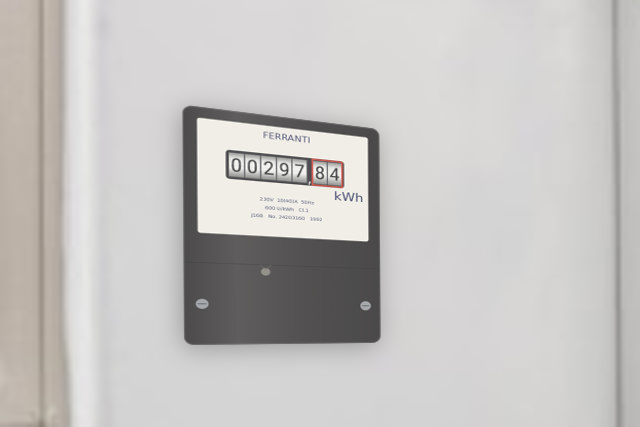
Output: 297.84 kWh
